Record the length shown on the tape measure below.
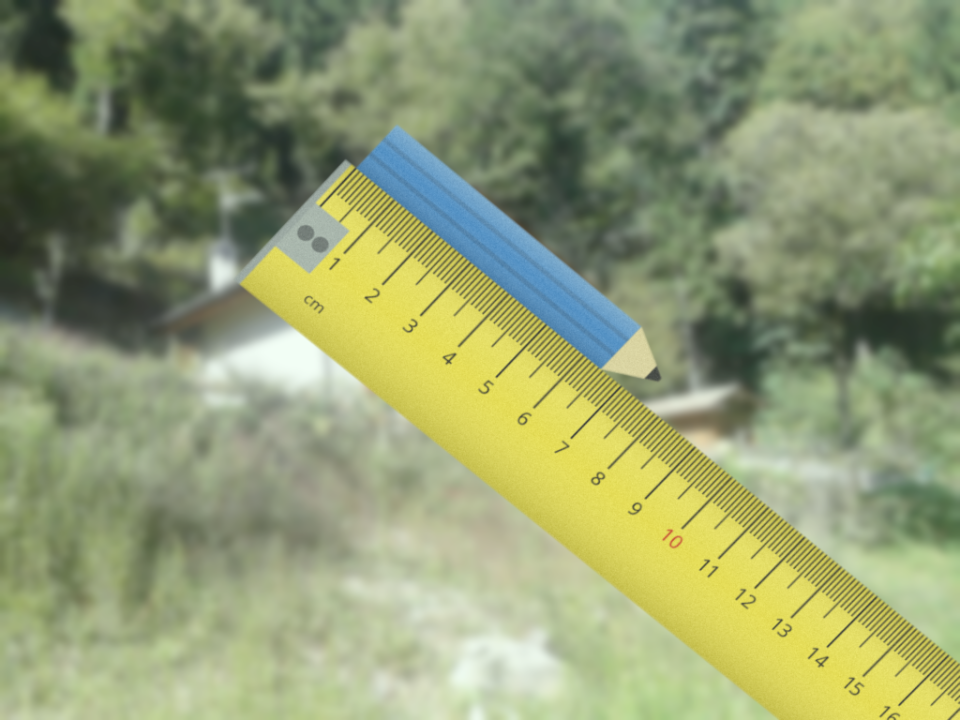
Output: 7.5 cm
